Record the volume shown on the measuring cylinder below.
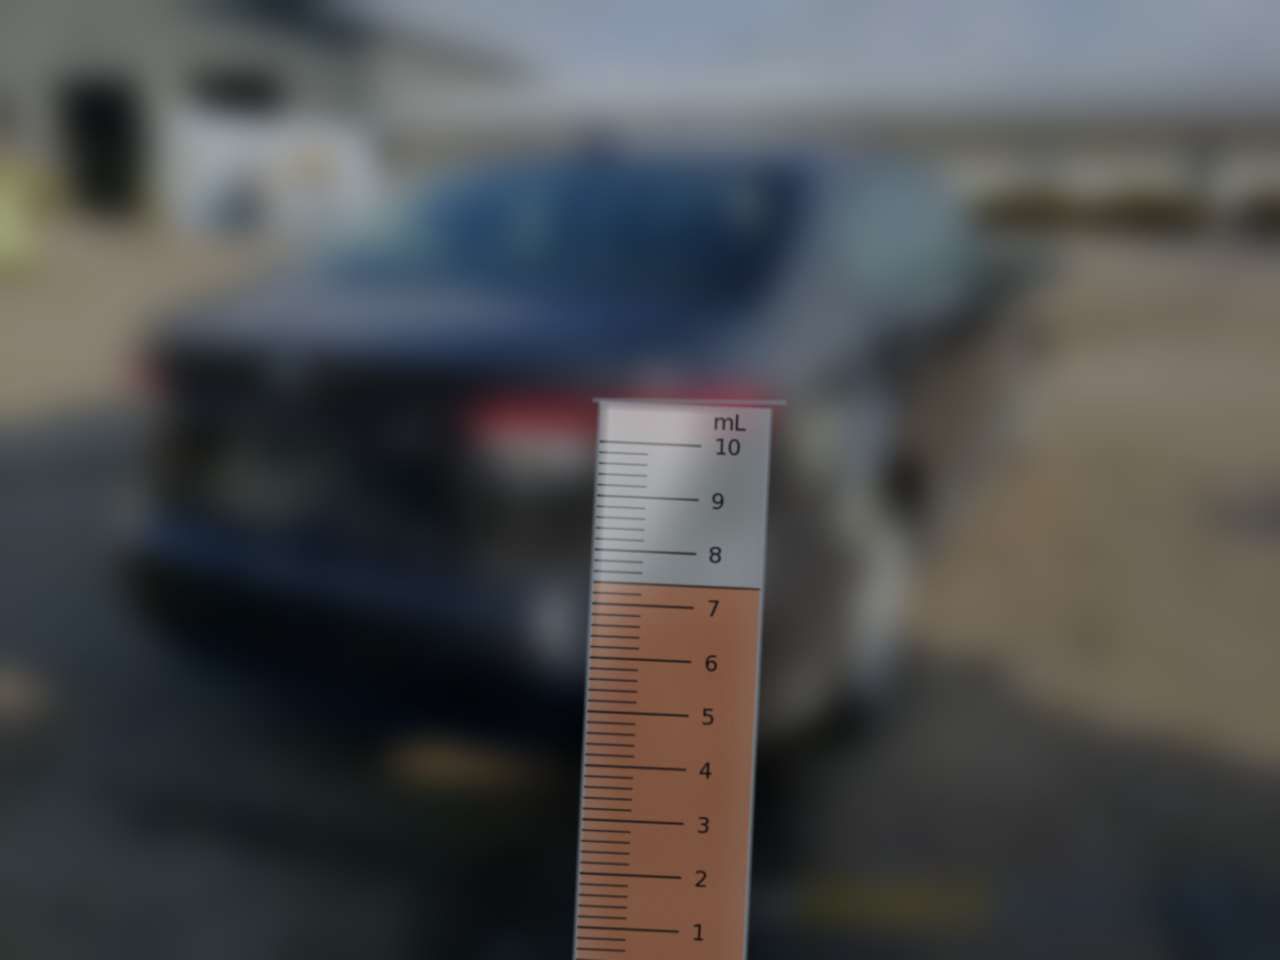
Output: 7.4 mL
